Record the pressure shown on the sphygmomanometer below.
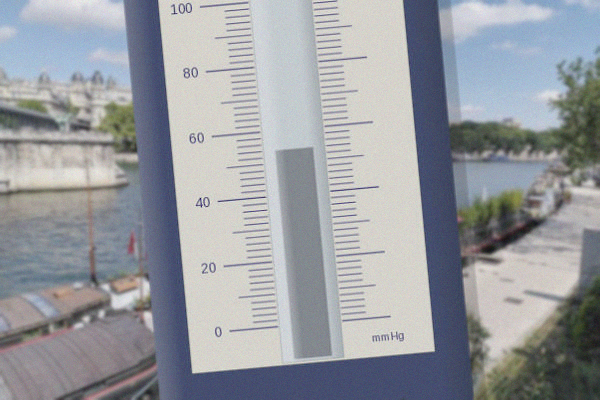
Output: 54 mmHg
